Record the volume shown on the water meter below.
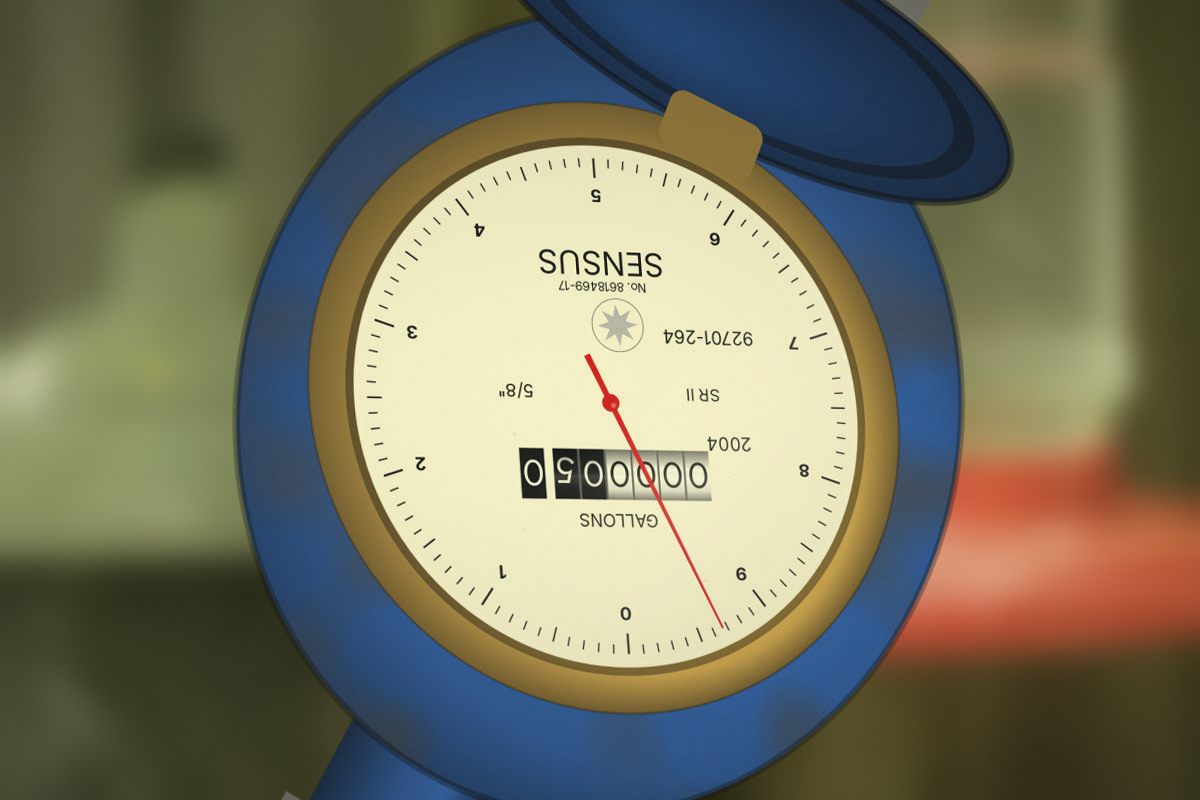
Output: 49.3 gal
